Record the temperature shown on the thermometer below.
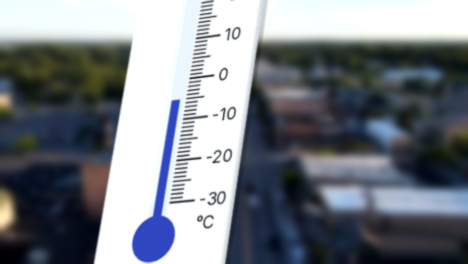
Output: -5 °C
